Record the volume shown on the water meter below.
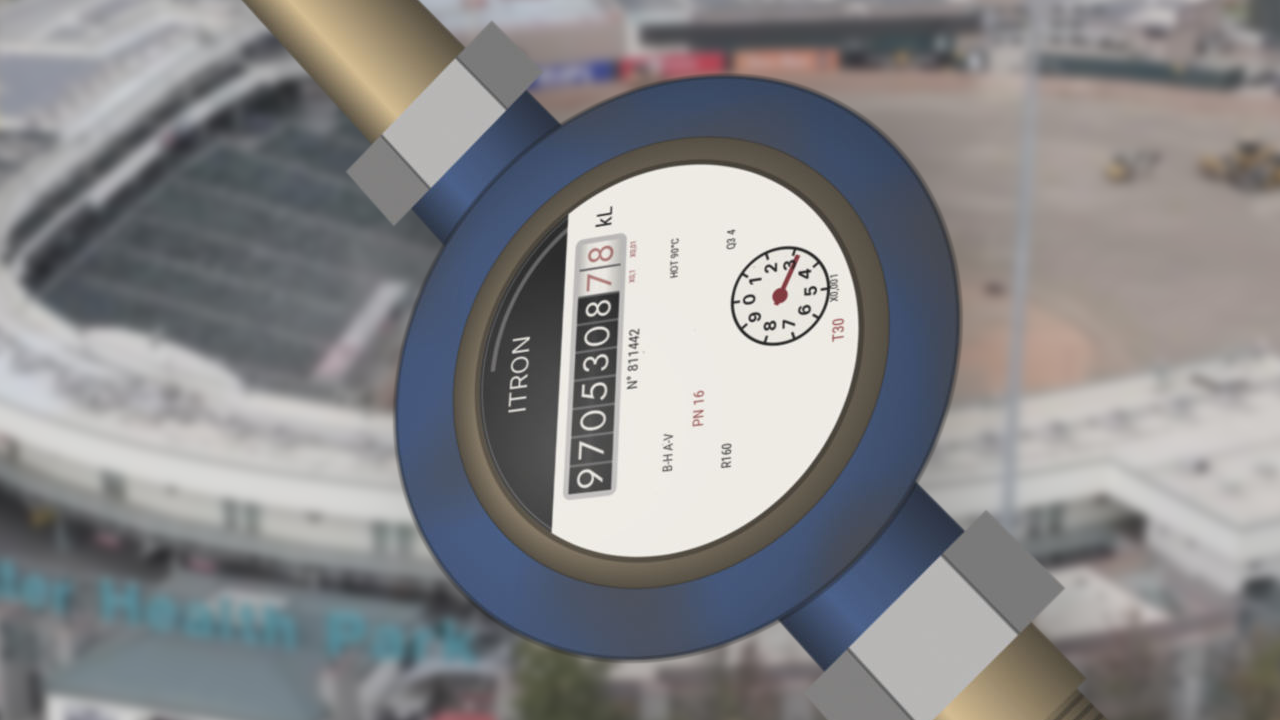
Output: 9705308.783 kL
